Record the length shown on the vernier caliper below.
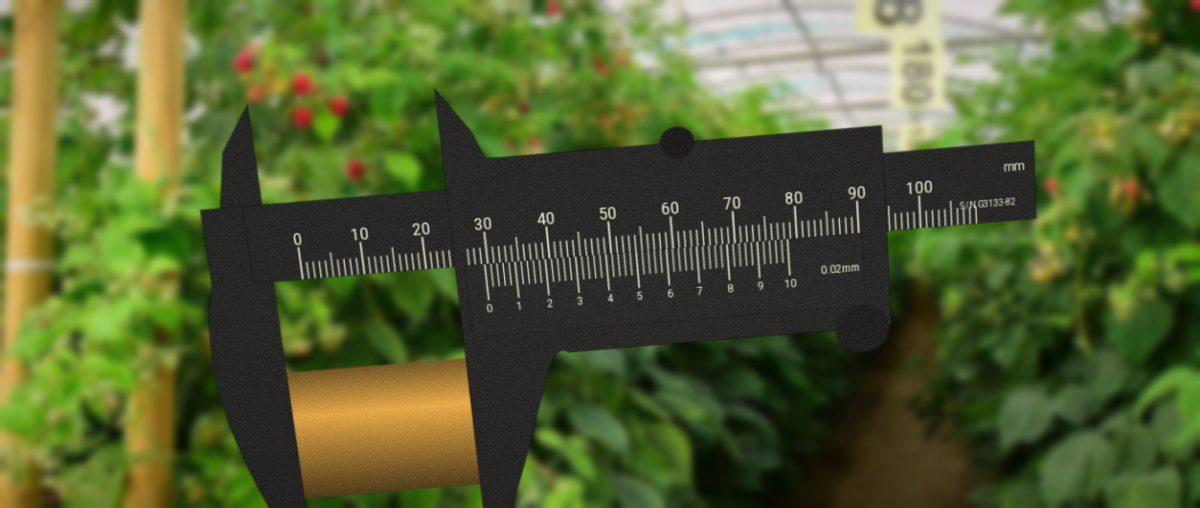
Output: 29.5 mm
